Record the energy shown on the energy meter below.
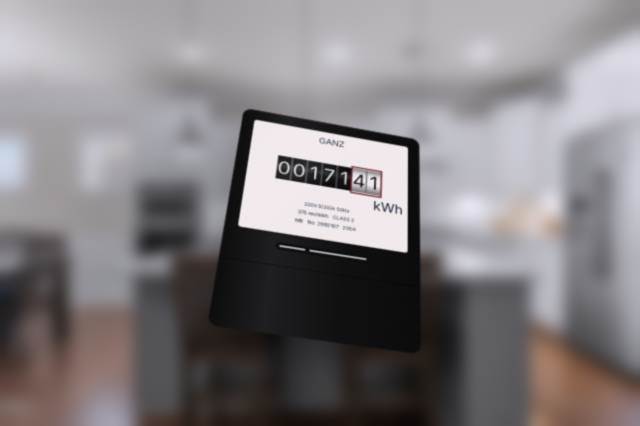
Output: 171.41 kWh
